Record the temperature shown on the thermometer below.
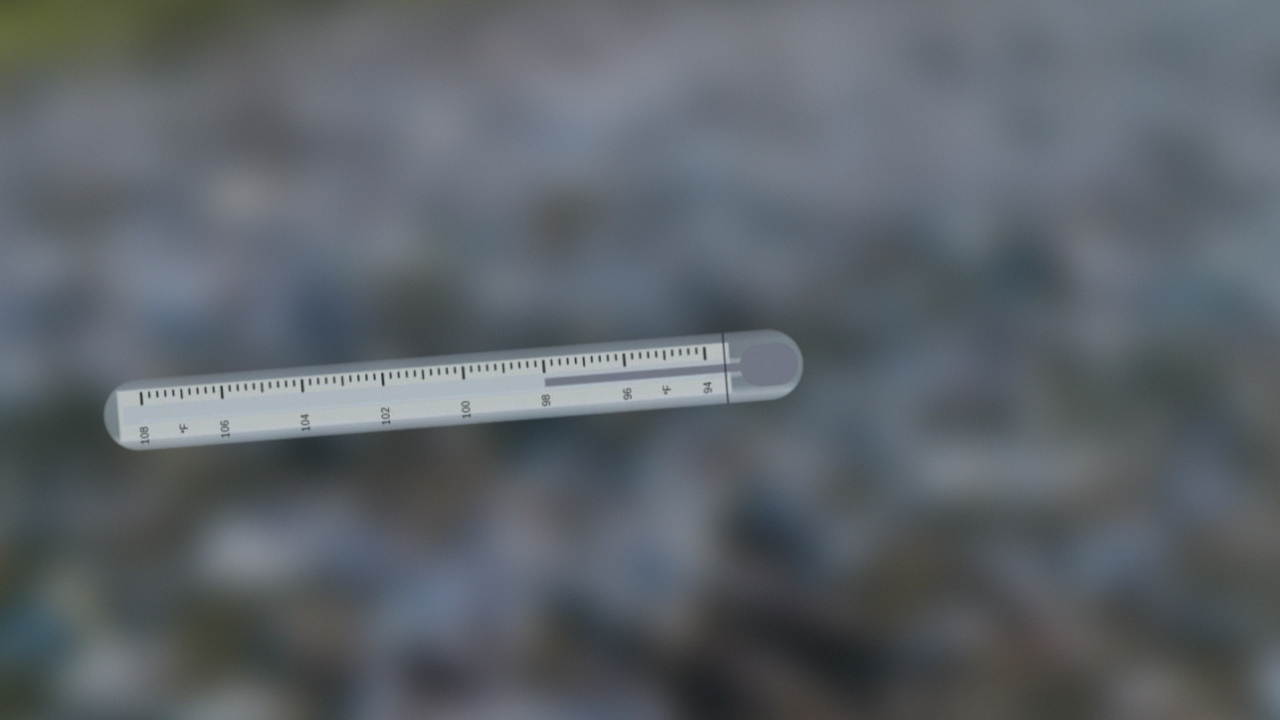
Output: 98 °F
